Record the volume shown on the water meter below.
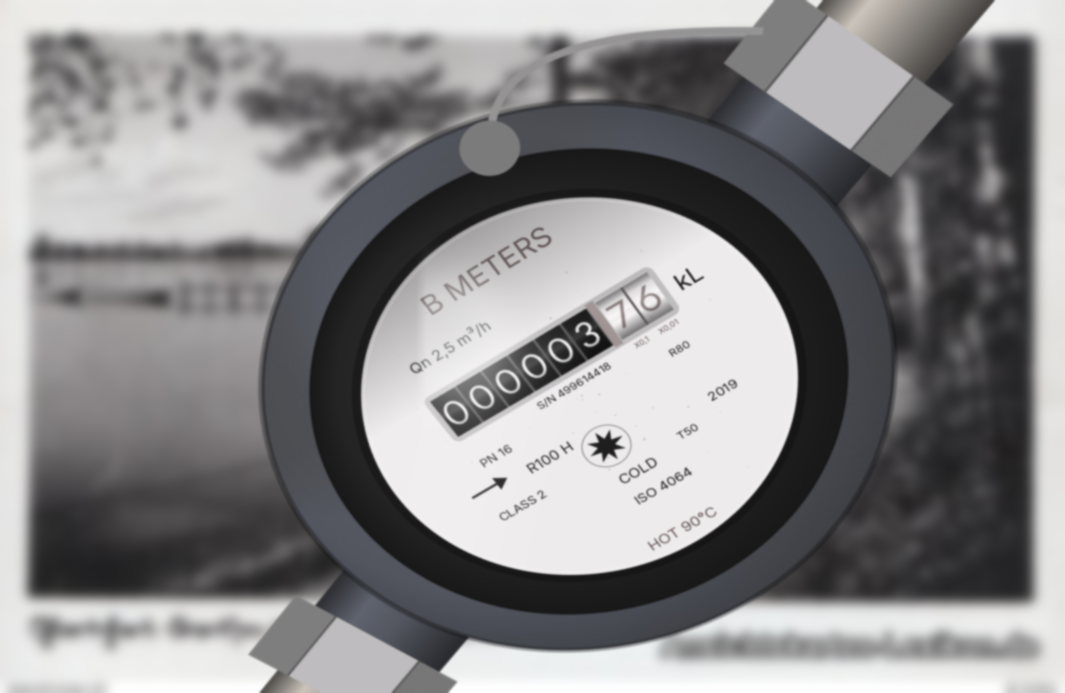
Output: 3.76 kL
